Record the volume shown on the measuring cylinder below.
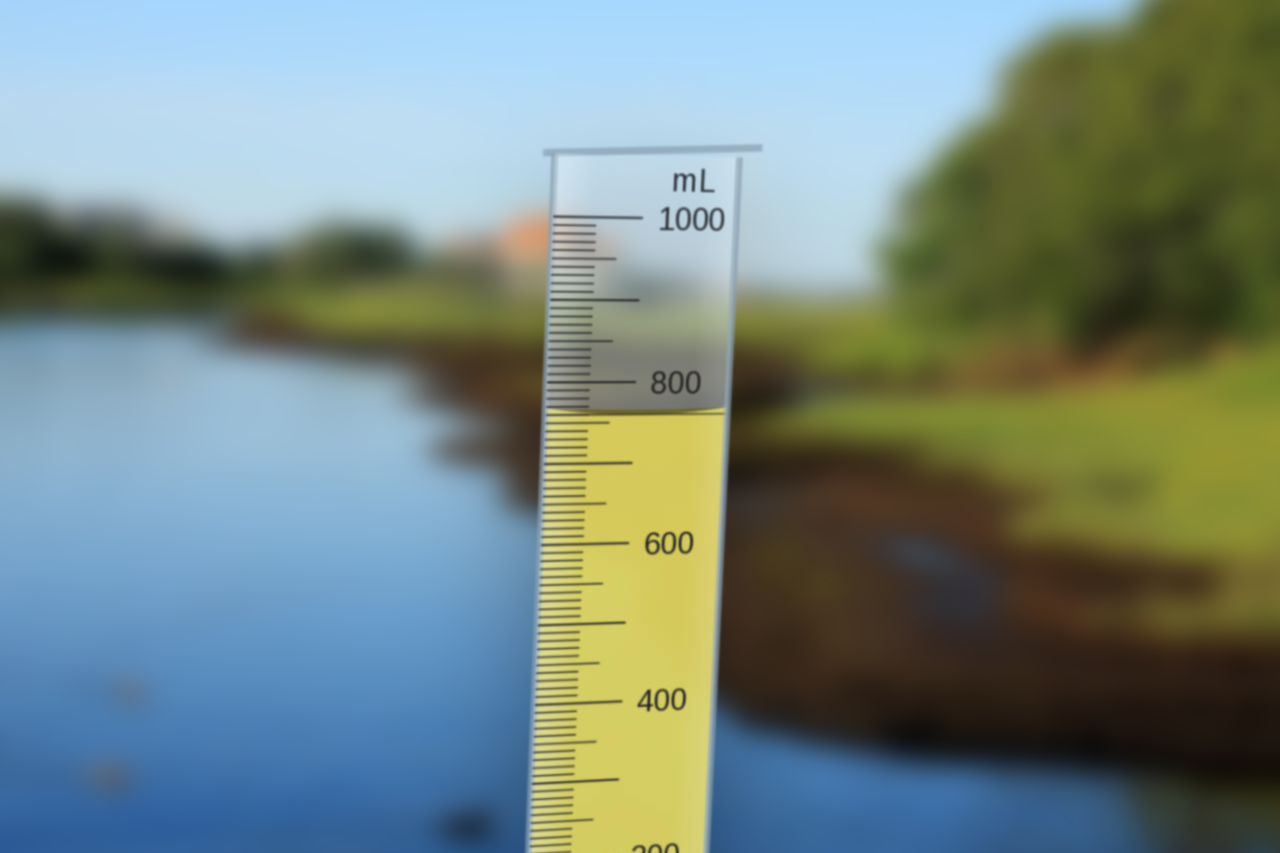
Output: 760 mL
